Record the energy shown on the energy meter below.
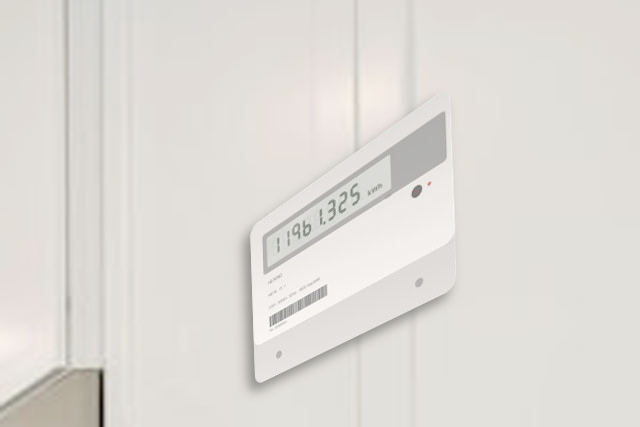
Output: 11961.325 kWh
